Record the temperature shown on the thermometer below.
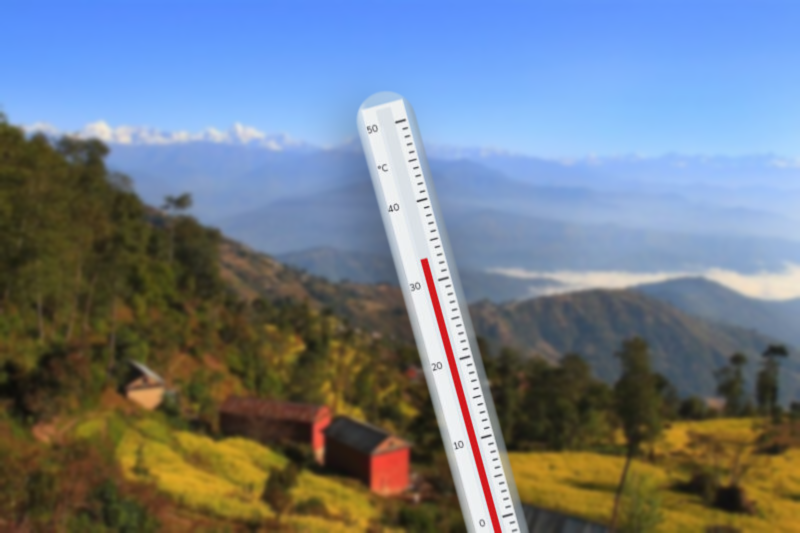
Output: 33 °C
